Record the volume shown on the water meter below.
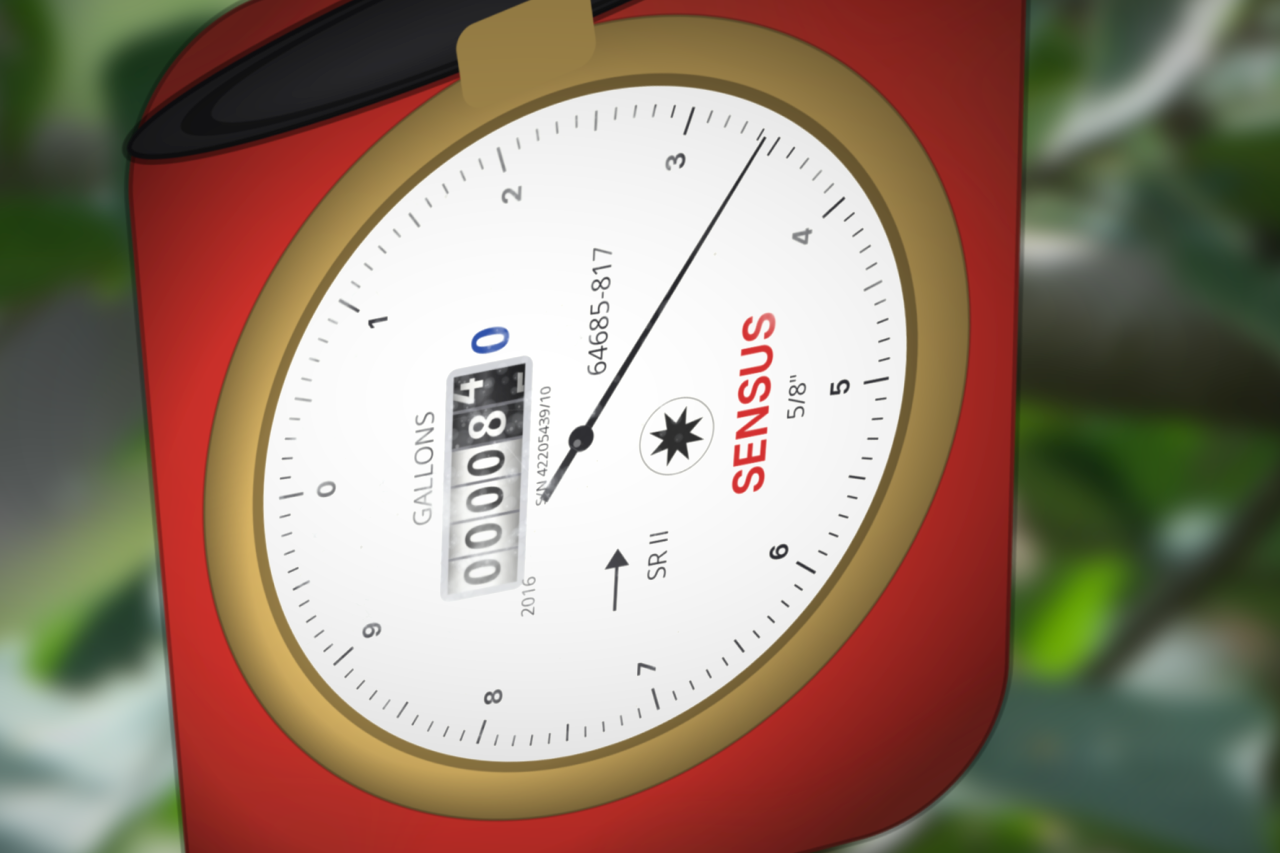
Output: 843.4 gal
